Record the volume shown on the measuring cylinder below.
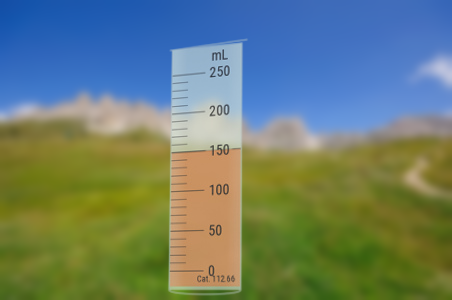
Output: 150 mL
